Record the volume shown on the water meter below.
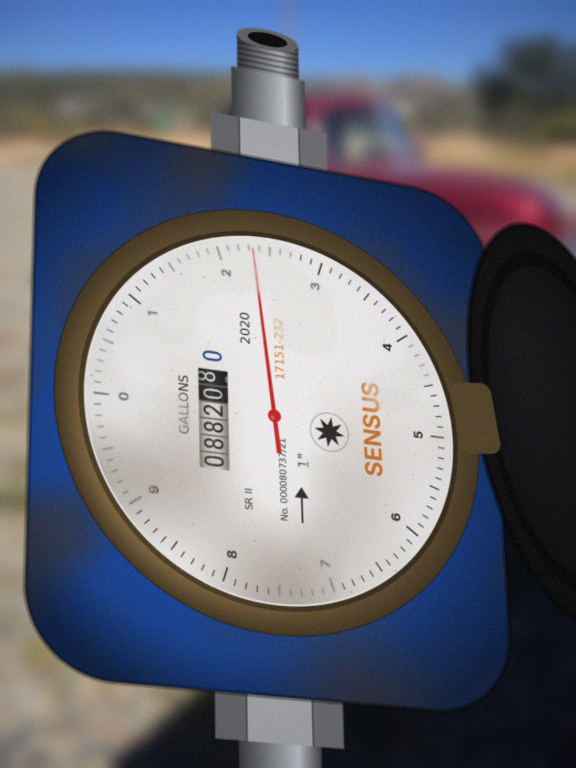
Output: 882082.3 gal
